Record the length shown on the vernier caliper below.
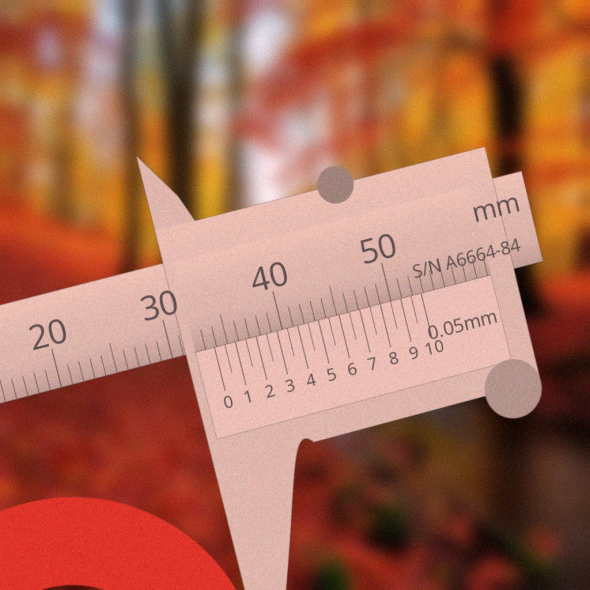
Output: 33.8 mm
